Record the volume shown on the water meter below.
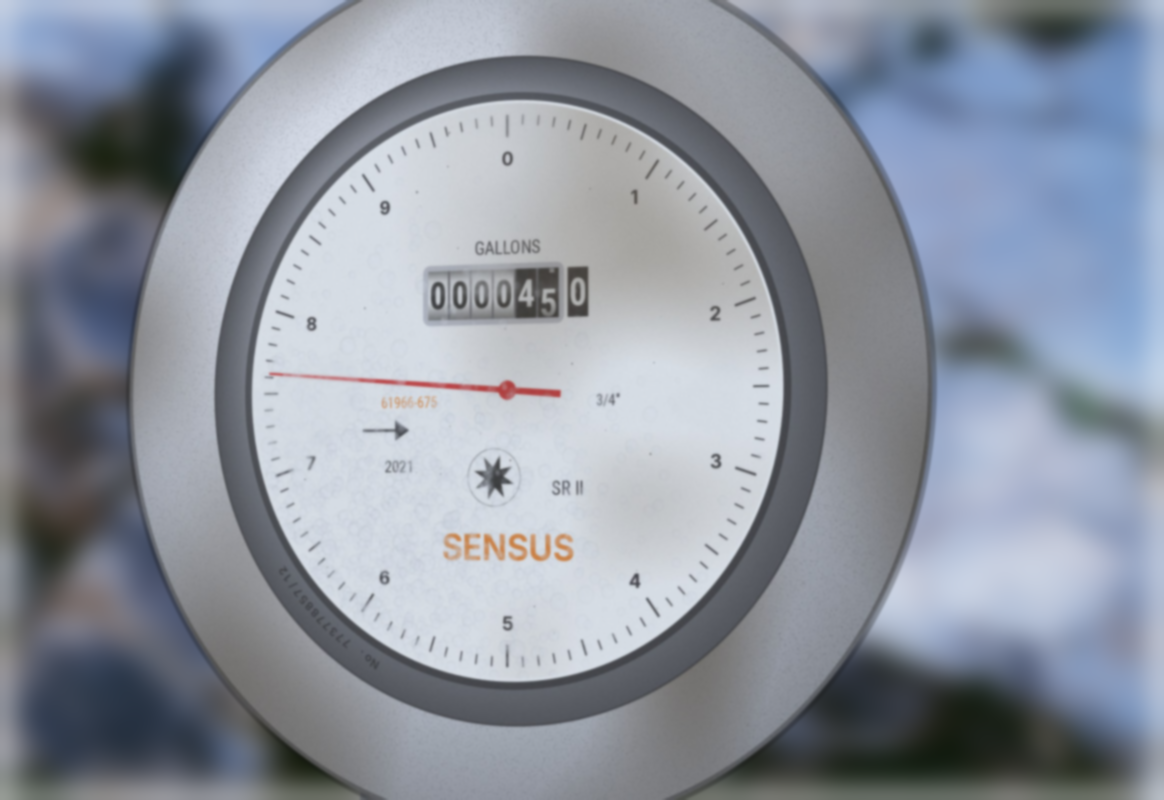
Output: 447.6 gal
